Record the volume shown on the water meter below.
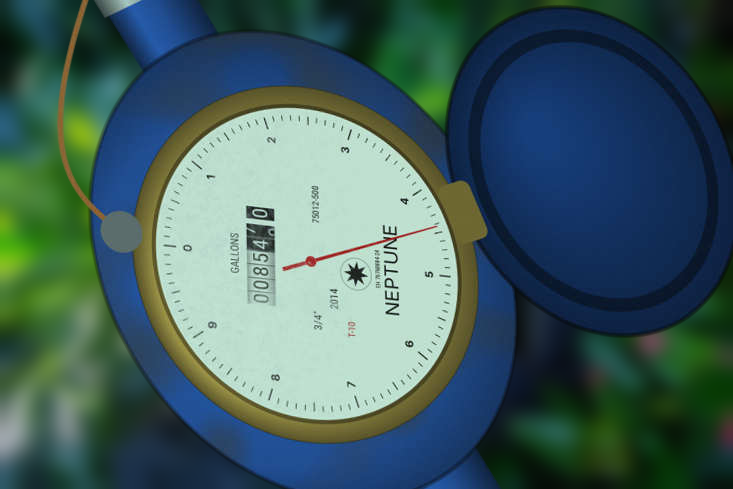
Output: 85474.4 gal
